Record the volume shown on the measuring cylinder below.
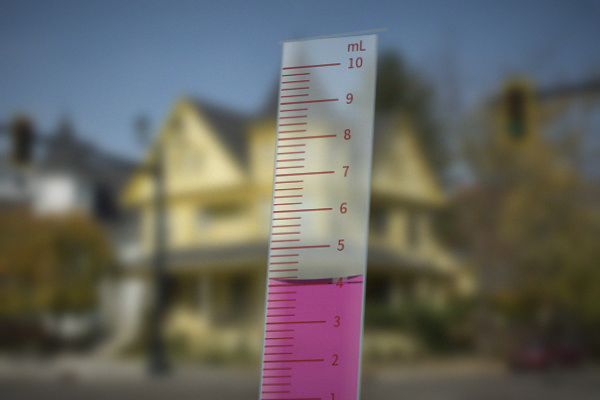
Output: 4 mL
